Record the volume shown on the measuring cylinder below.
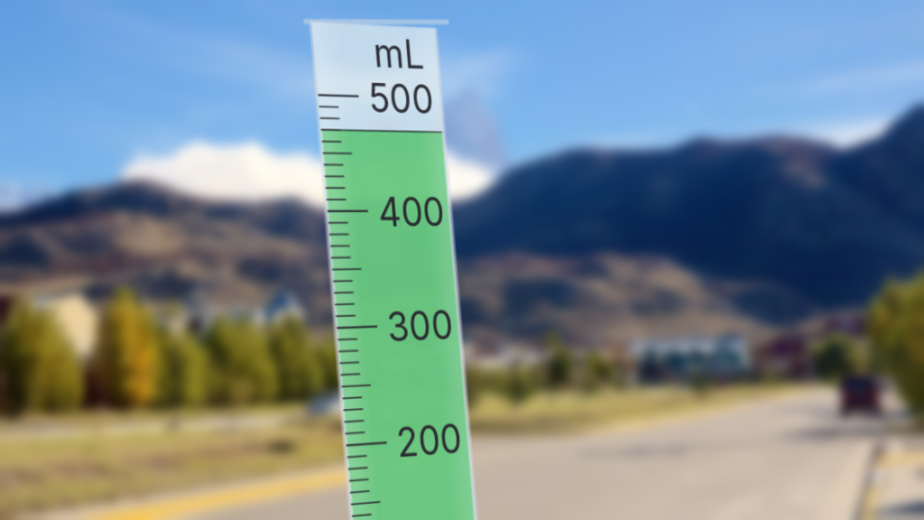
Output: 470 mL
